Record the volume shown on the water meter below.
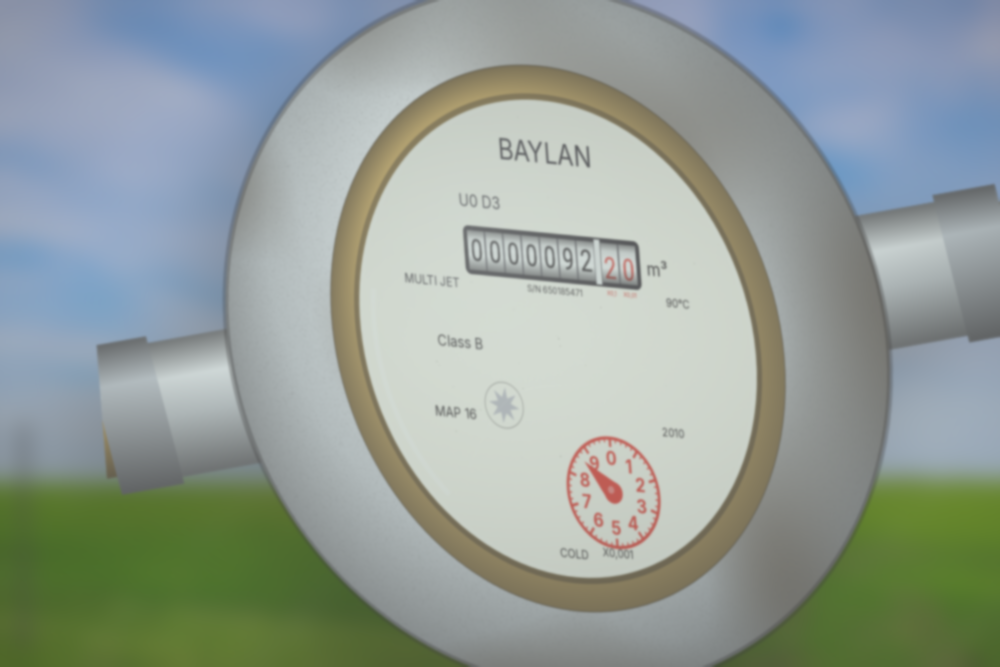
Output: 92.198 m³
